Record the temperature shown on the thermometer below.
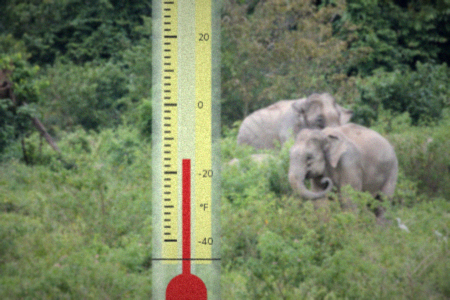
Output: -16 °F
